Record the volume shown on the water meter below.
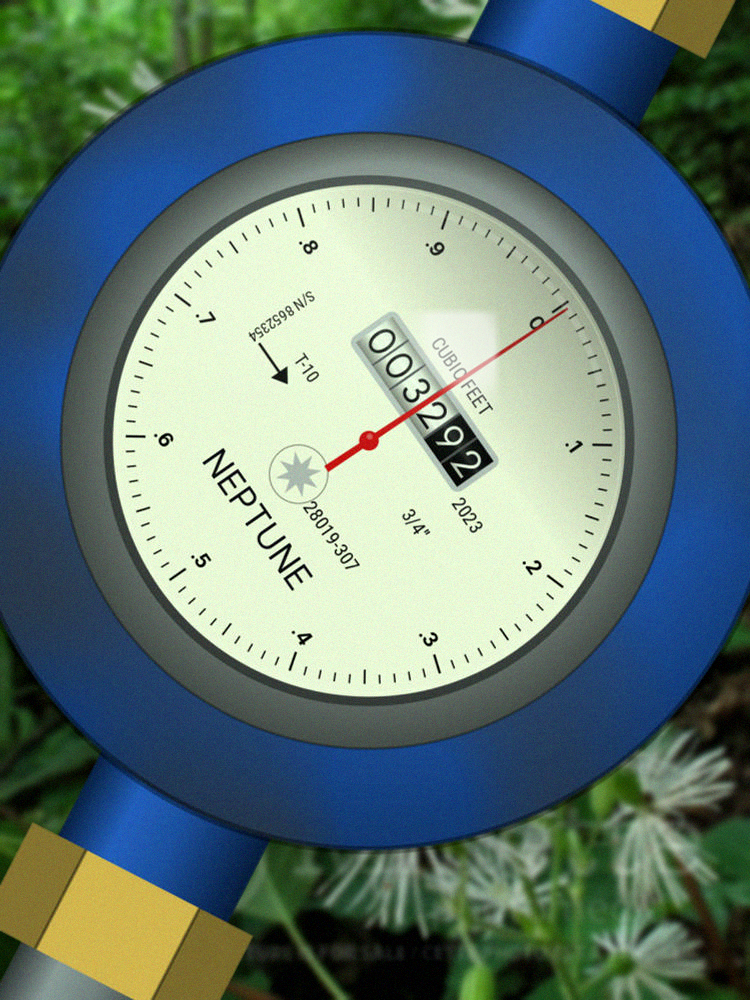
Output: 3292.00 ft³
